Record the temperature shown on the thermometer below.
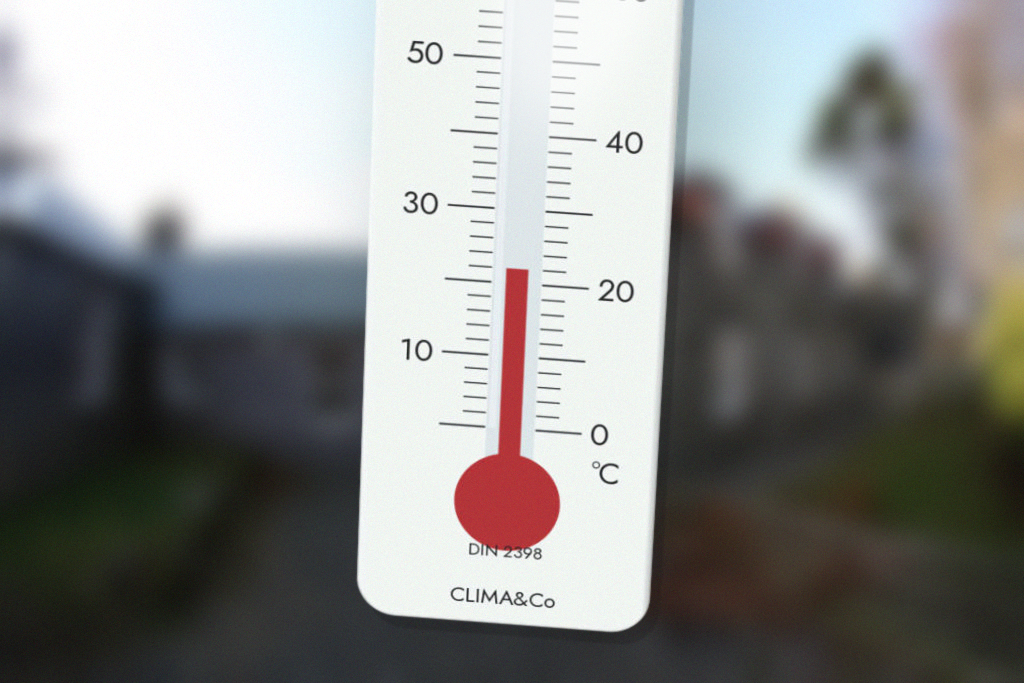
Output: 22 °C
